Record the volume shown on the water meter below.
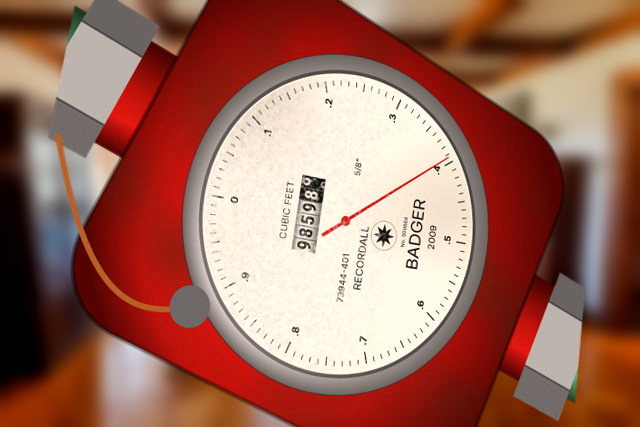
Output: 985988.39 ft³
